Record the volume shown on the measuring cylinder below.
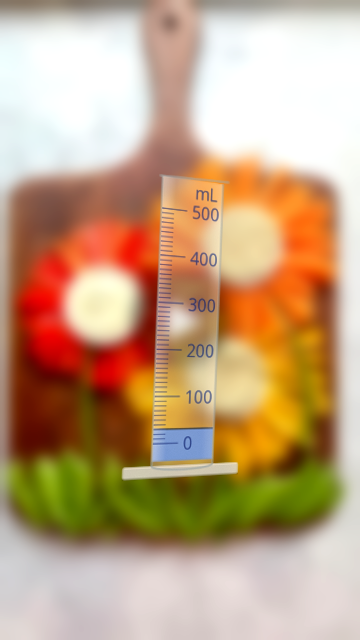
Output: 30 mL
